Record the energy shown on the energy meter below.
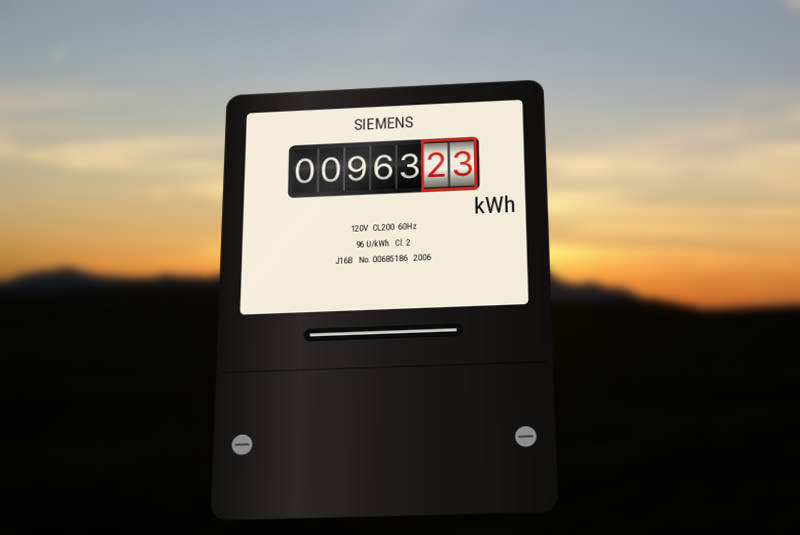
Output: 963.23 kWh
